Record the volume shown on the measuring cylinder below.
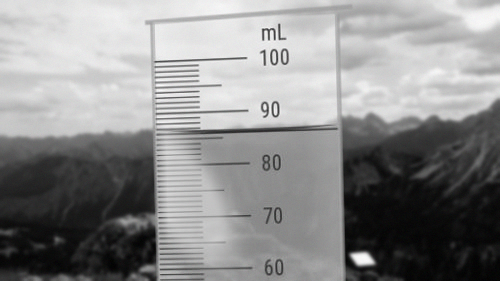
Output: 86 mL
